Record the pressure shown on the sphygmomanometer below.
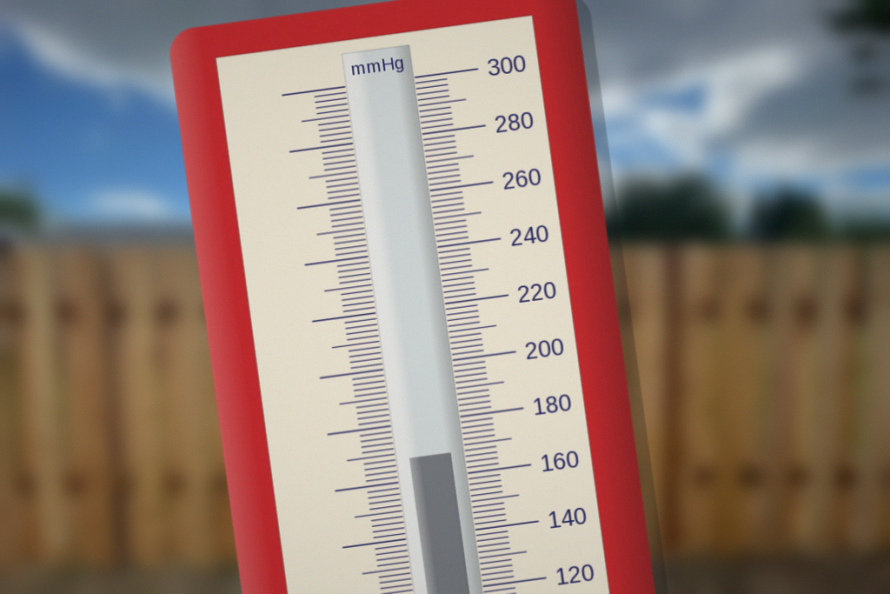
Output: 168 mmHg
